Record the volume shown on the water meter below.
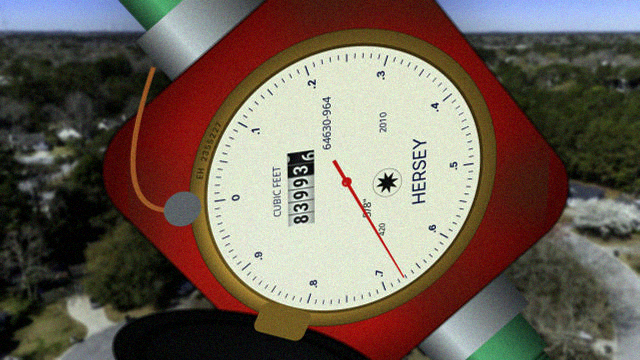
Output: 839935.67 ft³
